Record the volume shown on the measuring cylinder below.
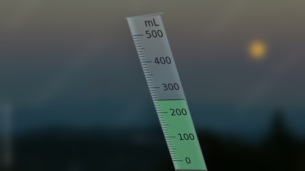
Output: 250 mL
